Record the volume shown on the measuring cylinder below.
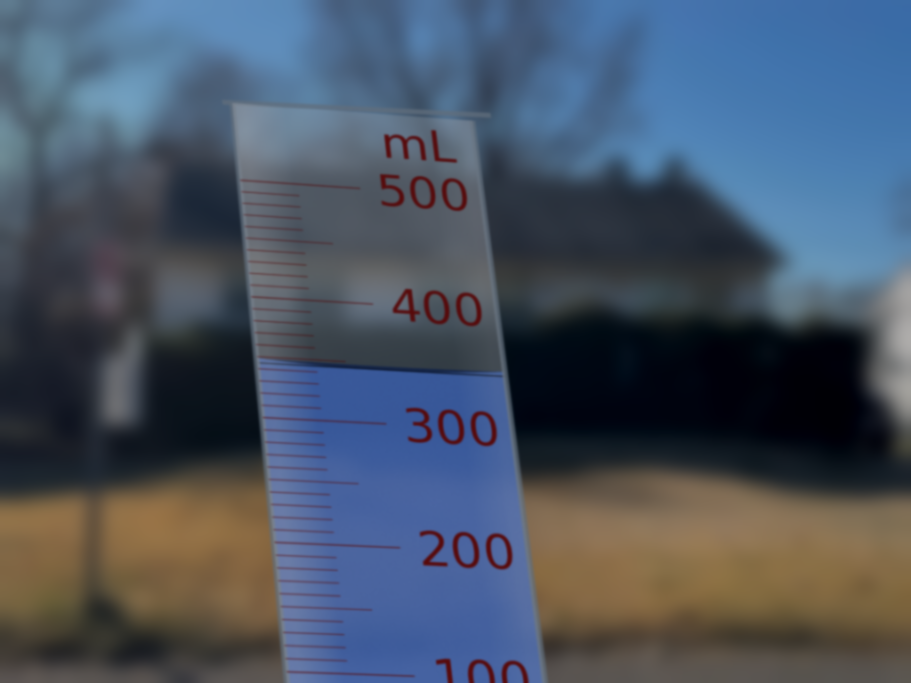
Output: 345 mL
